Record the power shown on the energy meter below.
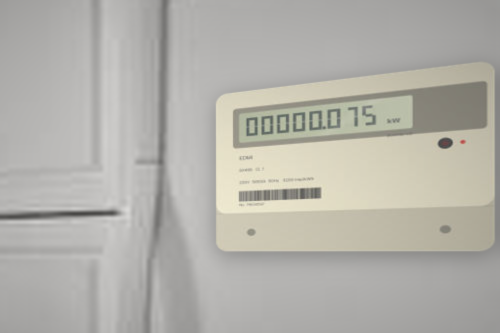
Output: 0.075 kW
